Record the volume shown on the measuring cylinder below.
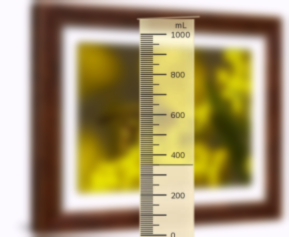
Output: 350 mL
